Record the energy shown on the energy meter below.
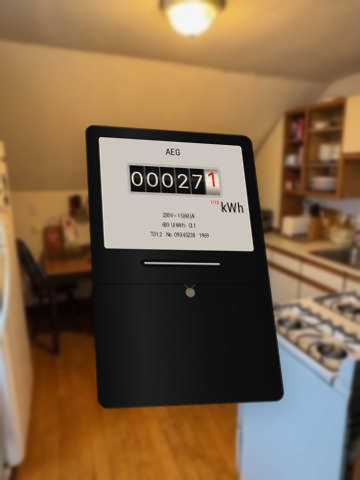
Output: 27.1 kWh
